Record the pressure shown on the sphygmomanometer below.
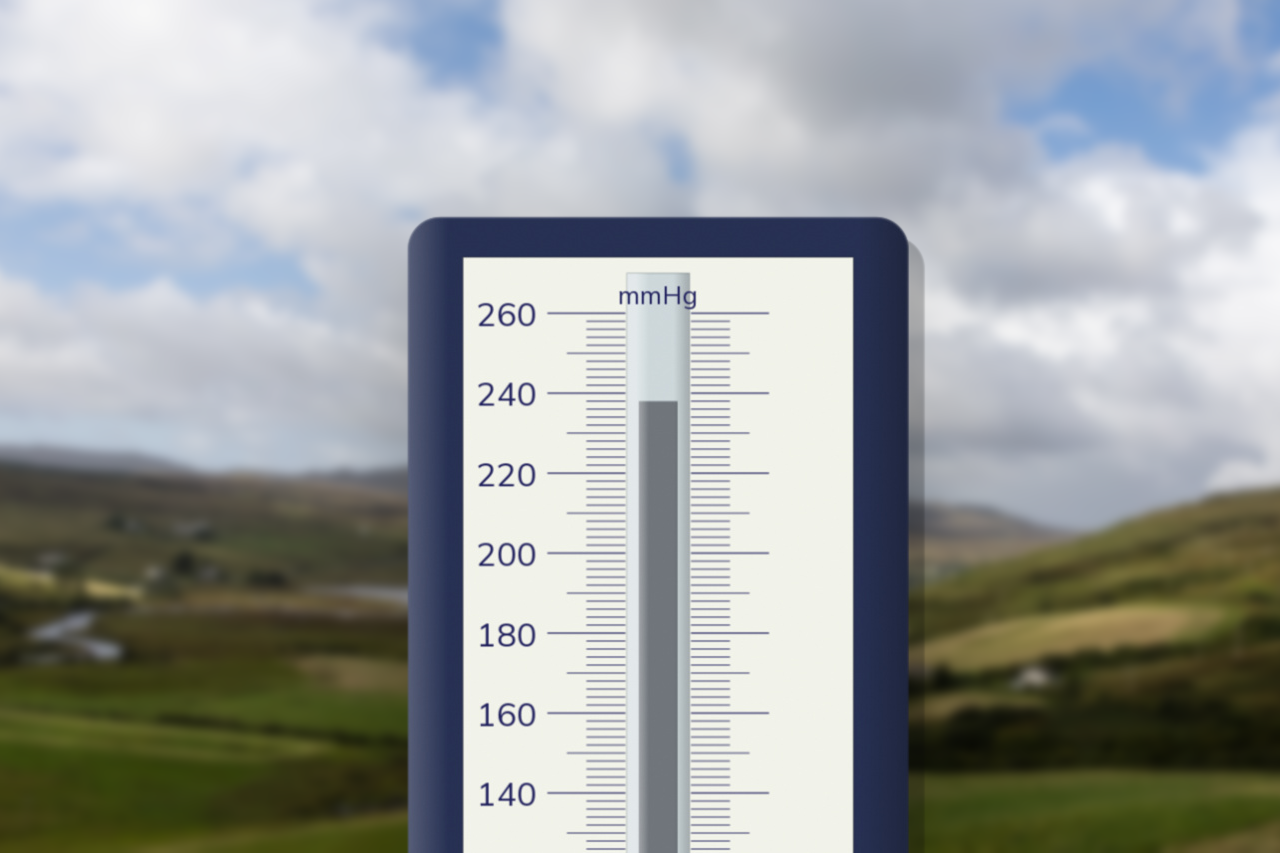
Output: 238 mmHg
